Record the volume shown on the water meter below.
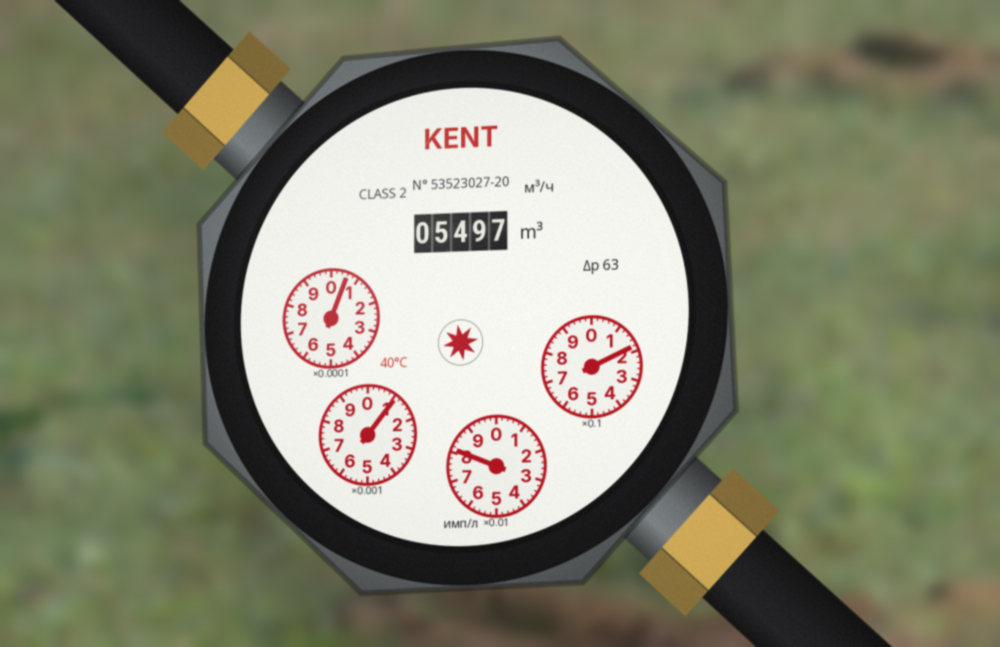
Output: 5497.1810 m³
